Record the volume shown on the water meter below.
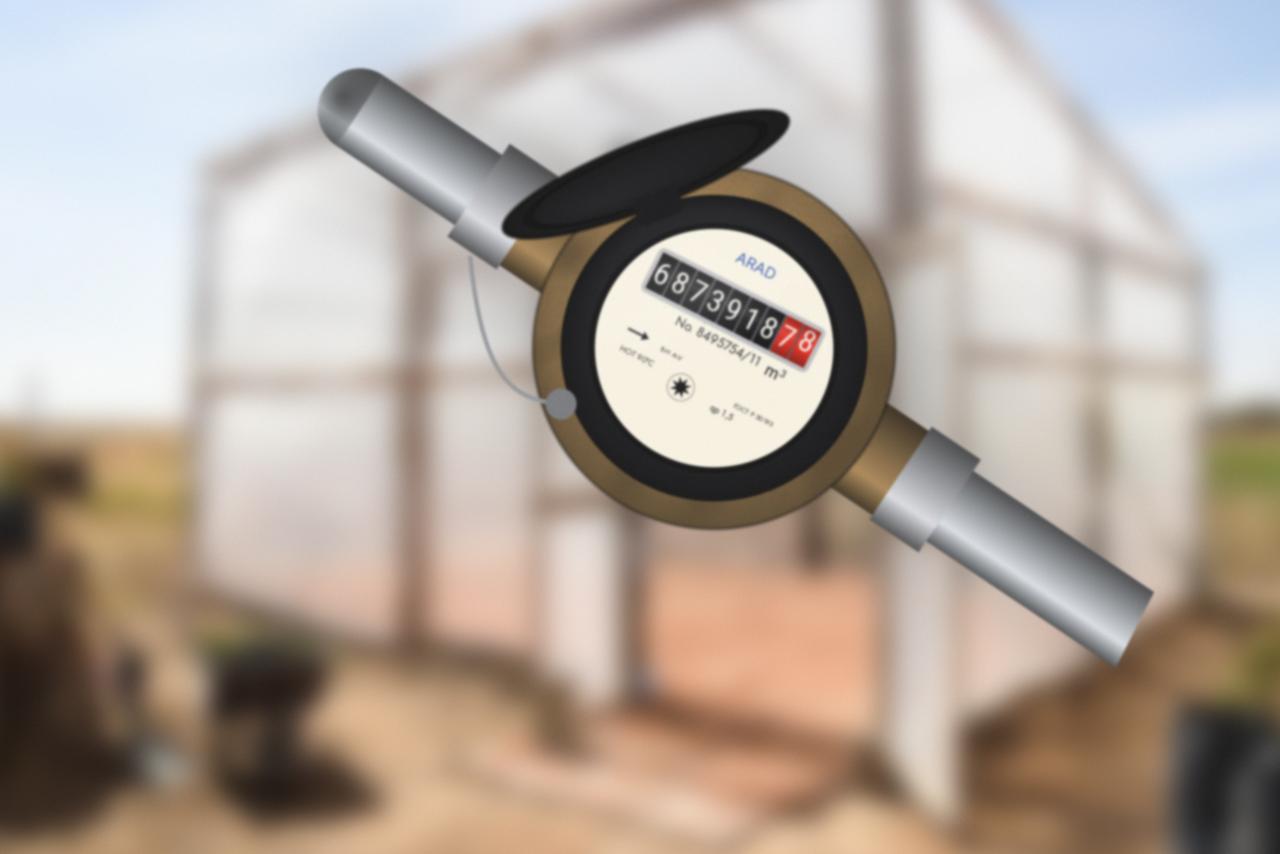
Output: 6873918.78 m³
